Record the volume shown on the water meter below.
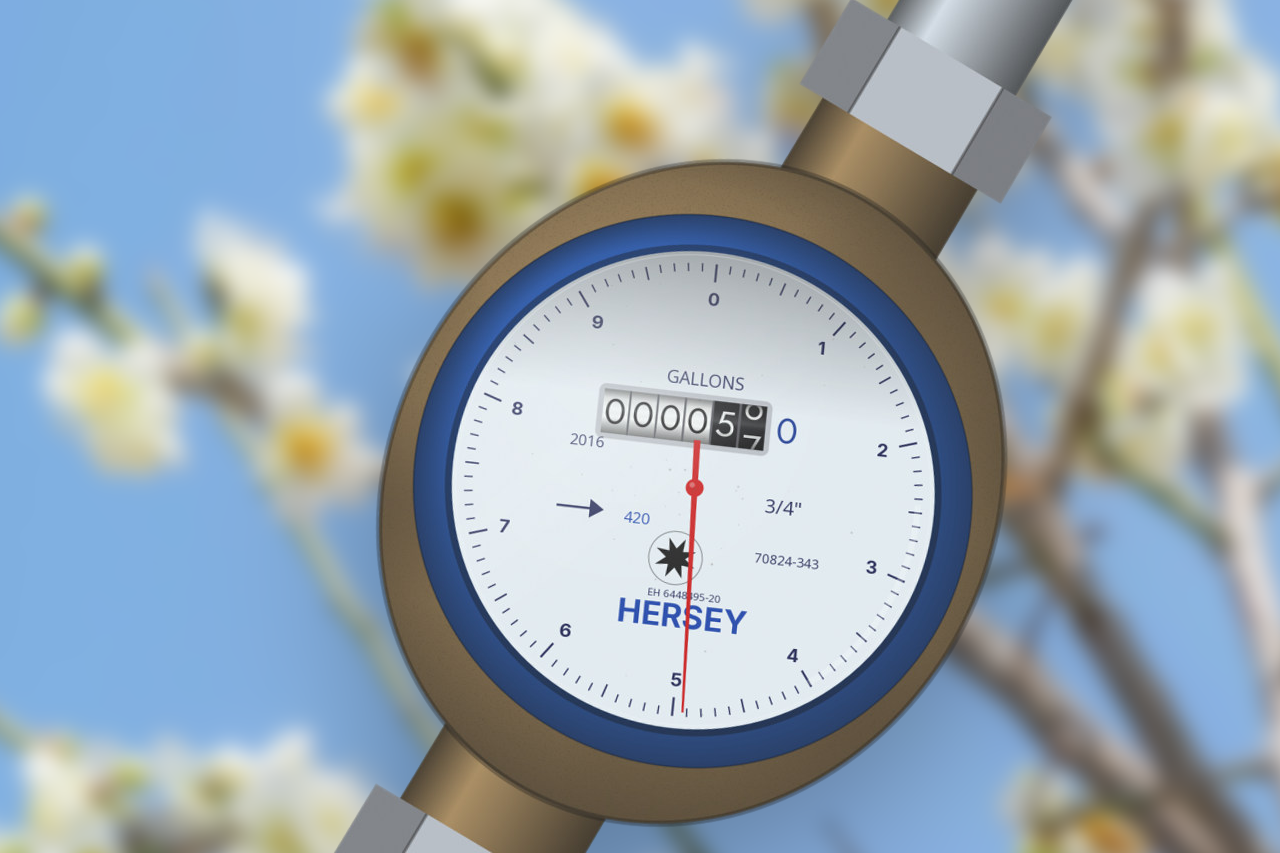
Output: 564.9 gal
